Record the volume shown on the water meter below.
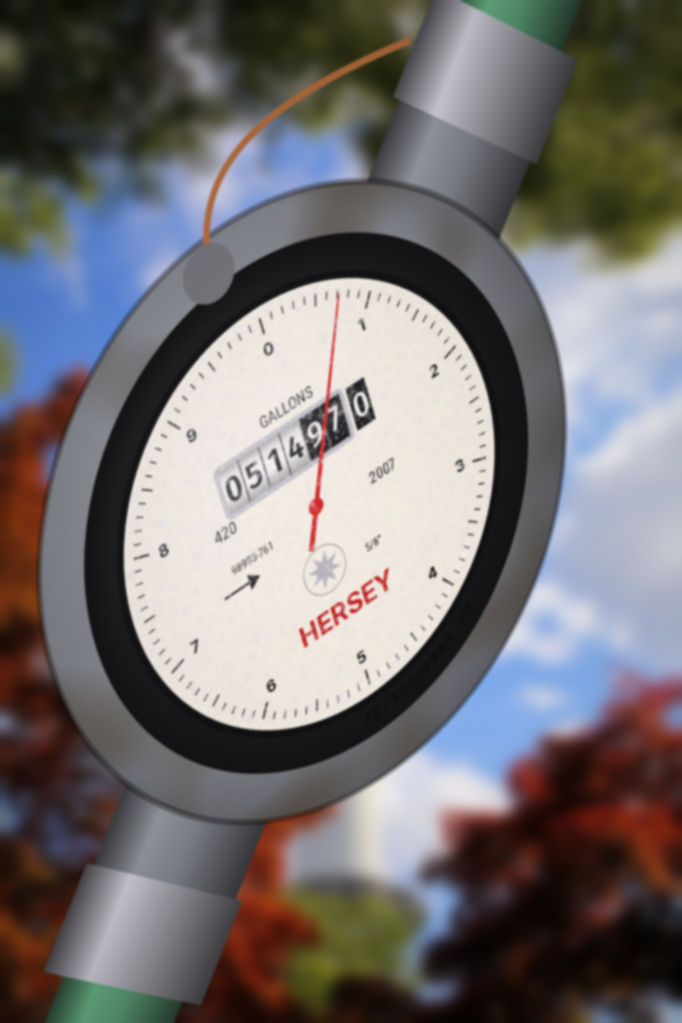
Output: 514970.7 gal
